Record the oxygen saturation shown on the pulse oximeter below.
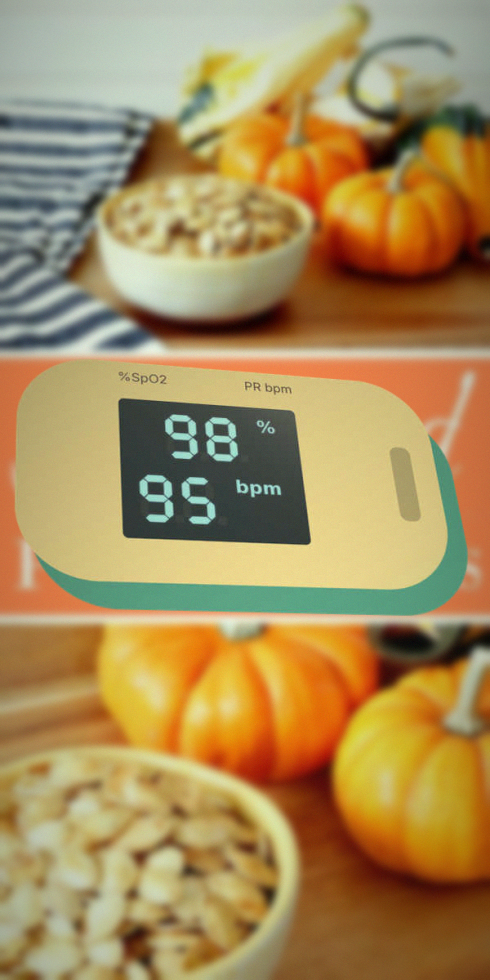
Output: 98 %
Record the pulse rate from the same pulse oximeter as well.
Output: 95 bpm
